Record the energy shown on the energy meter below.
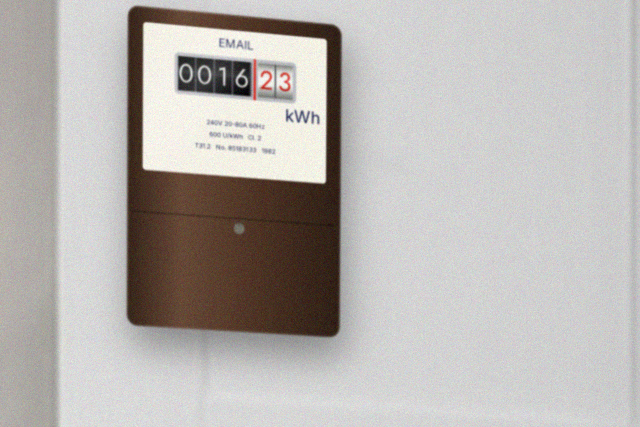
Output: 16.23 kWh
